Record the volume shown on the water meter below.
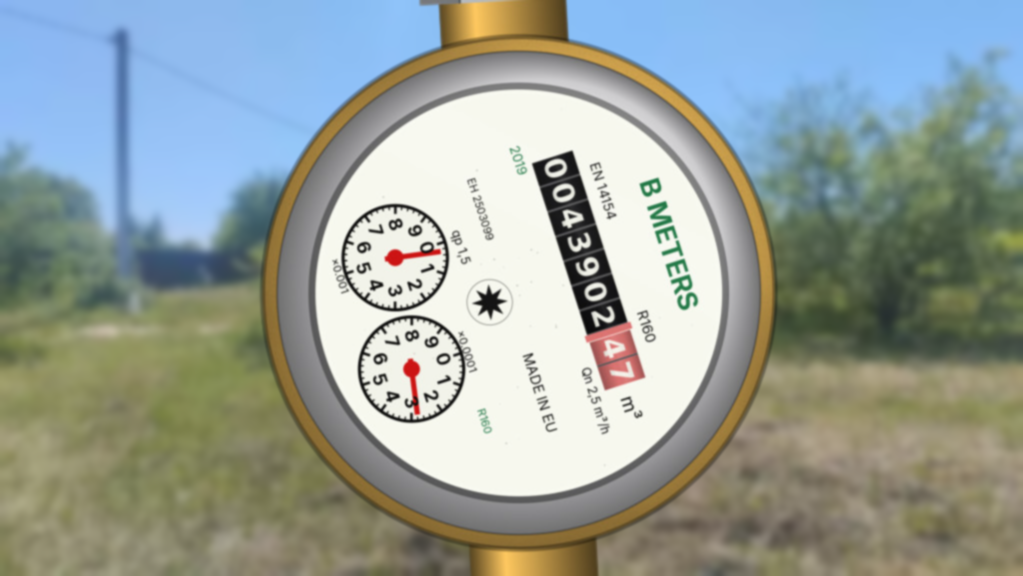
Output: 43902.4702 m³
